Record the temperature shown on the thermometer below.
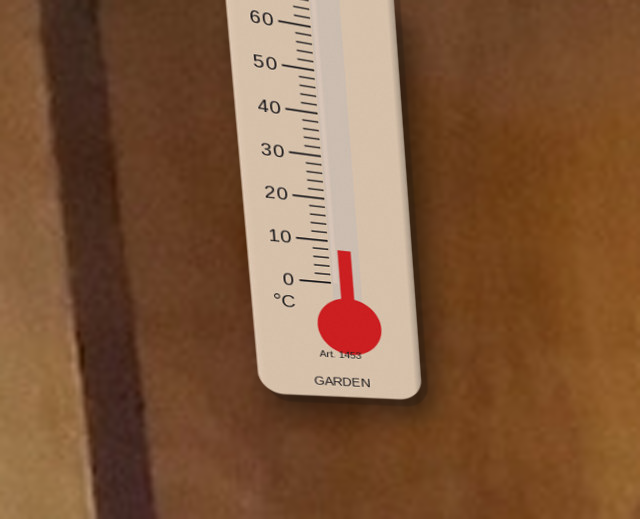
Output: 8 °C
